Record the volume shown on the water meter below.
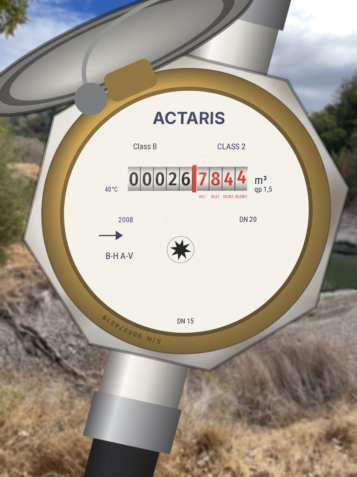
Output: 26.7844 m³
